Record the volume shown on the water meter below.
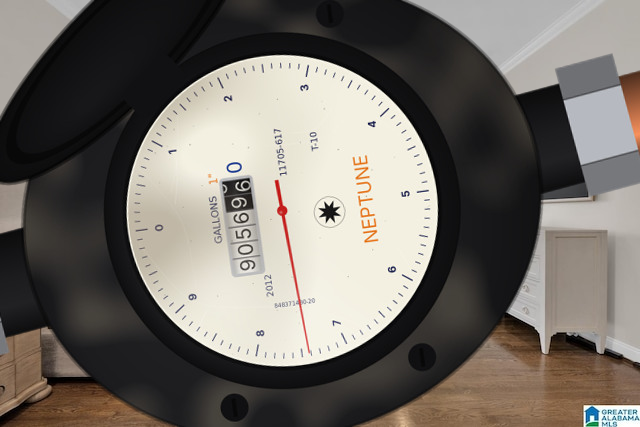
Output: 9056957.4 gal
